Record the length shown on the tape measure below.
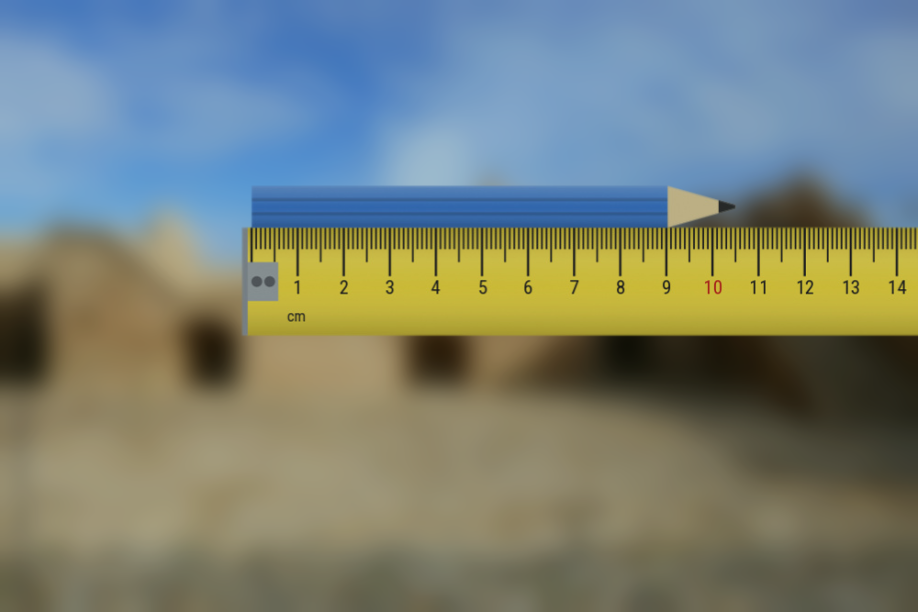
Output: 10.5 cm
